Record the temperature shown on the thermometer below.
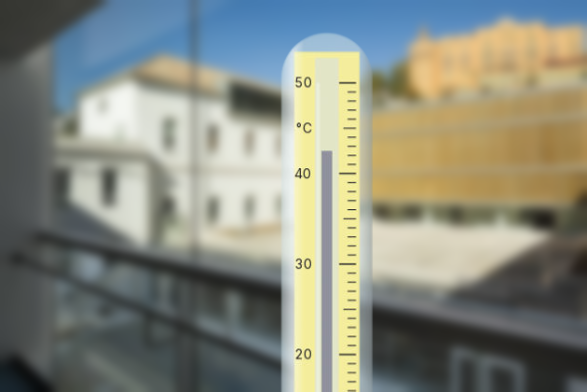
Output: 42.5 °C
